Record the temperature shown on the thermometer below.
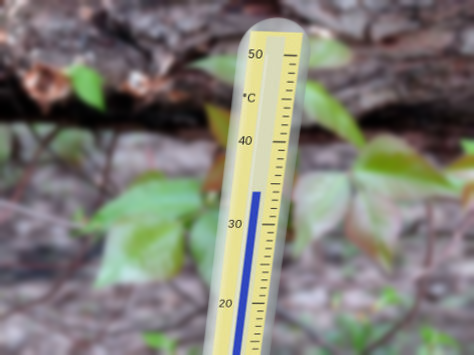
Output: 34 °C
